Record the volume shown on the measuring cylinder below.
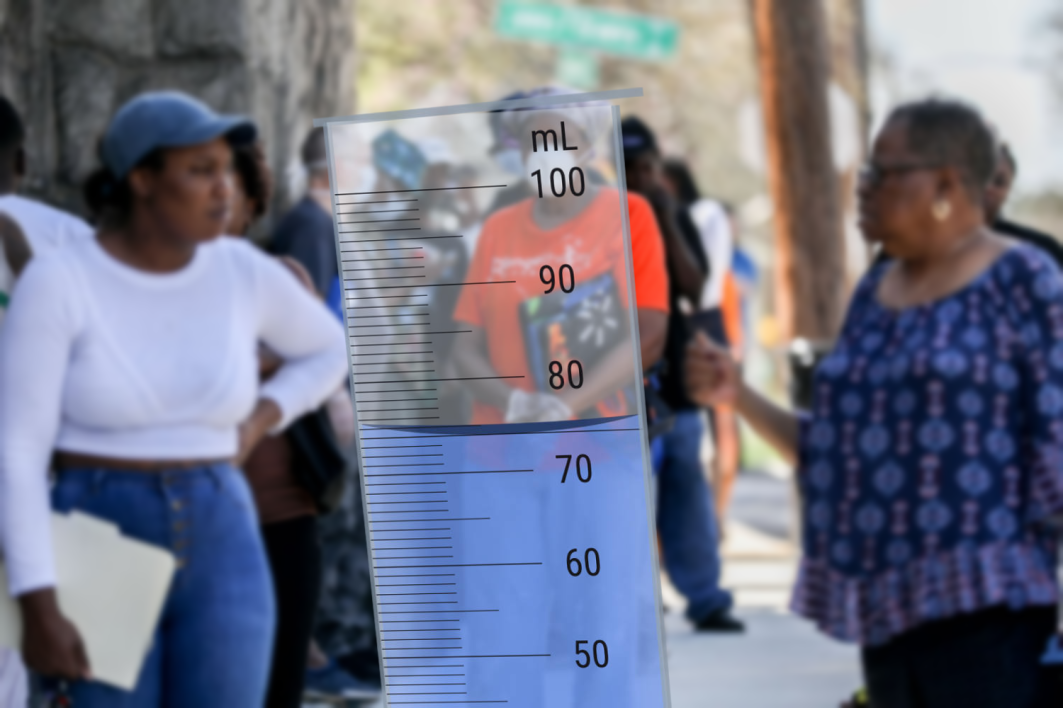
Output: 74 mL
